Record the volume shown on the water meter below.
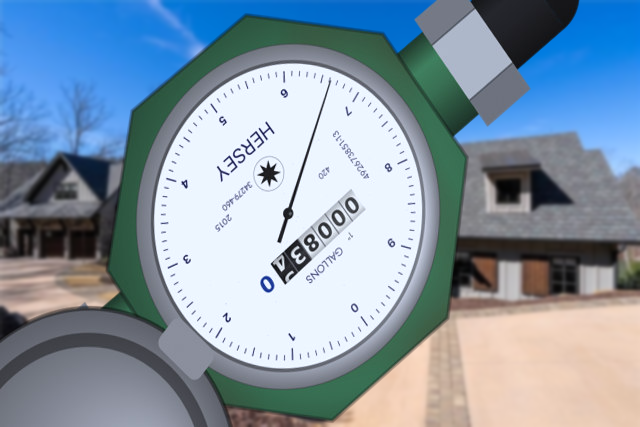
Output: 8336.6 gal
